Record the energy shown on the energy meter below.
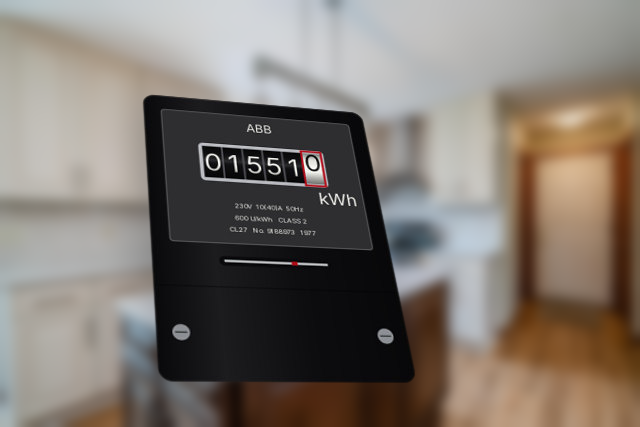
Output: 1551.0 kWh
